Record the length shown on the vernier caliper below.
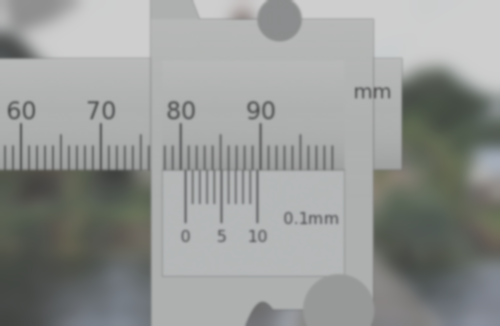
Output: 80.6 mm
